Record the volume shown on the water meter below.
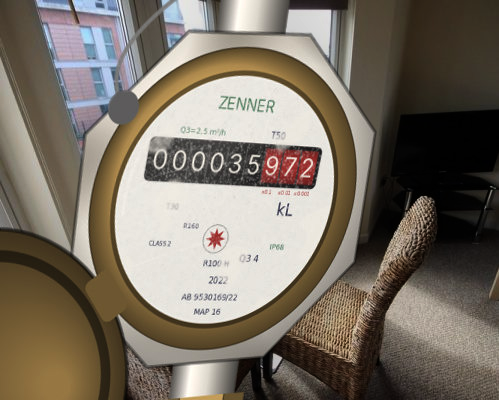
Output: 35.972 kL
